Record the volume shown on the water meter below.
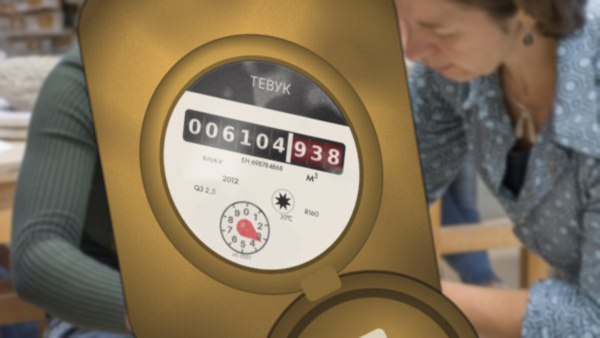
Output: 6104.9383 m³
